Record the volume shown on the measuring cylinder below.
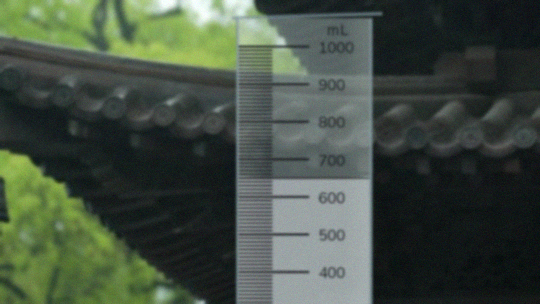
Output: 650 mL
